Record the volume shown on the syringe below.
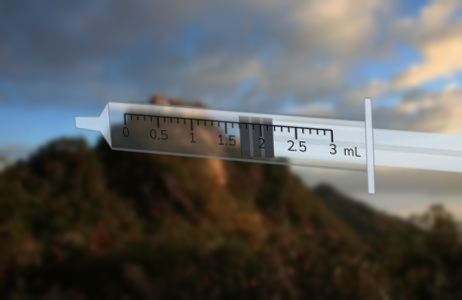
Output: 1.7 mL
